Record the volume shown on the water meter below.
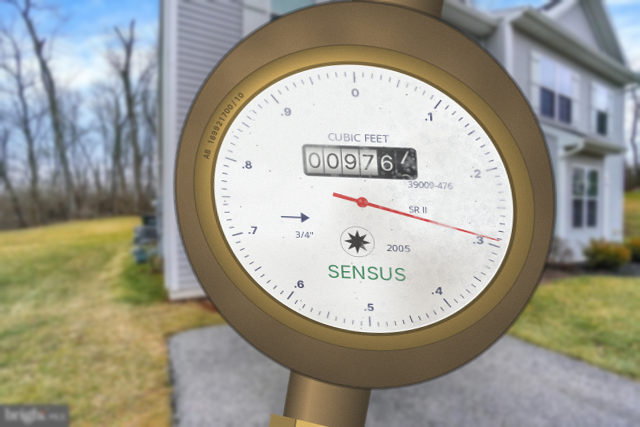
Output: 9767.29 ft³
